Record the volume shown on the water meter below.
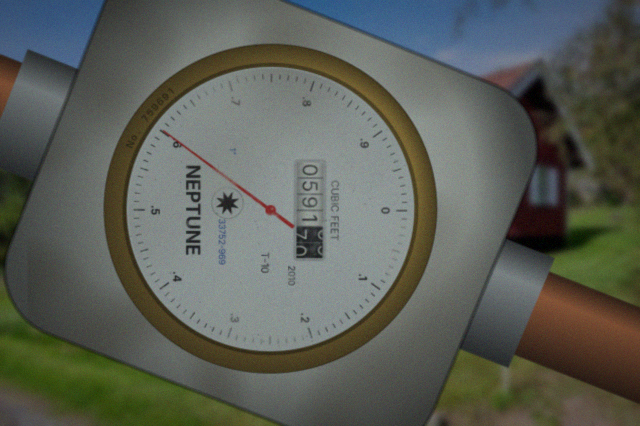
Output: 59169.60 ft³
